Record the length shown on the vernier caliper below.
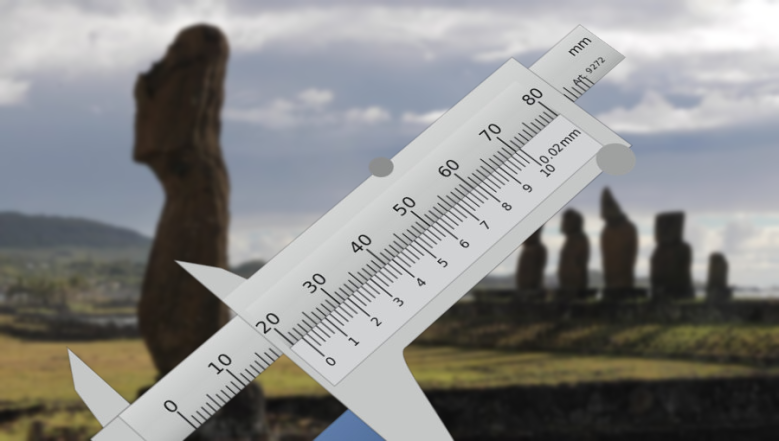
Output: 21.8 mm
